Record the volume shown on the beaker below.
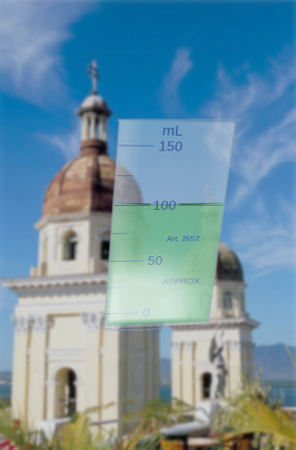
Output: 100 mL
